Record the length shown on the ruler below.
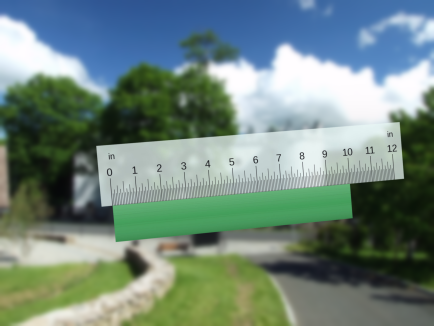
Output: 10 in
